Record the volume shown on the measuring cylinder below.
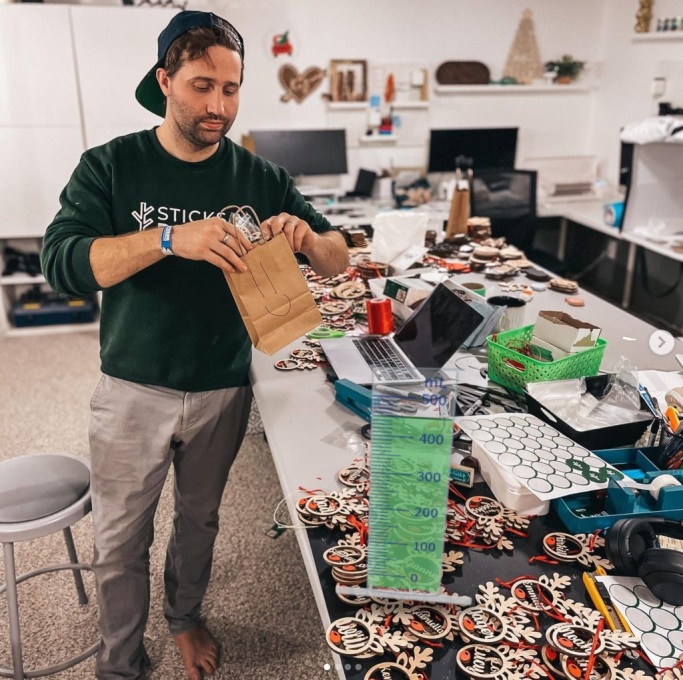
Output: 450 mL
